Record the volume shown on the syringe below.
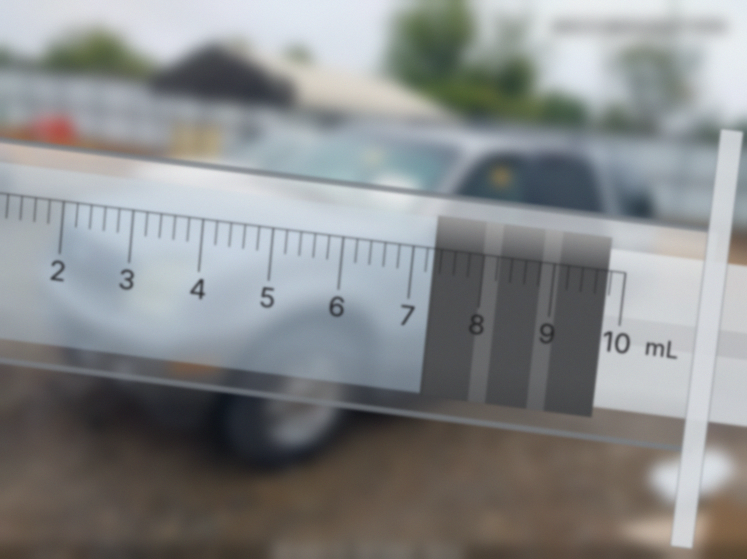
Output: 7.3 mL
